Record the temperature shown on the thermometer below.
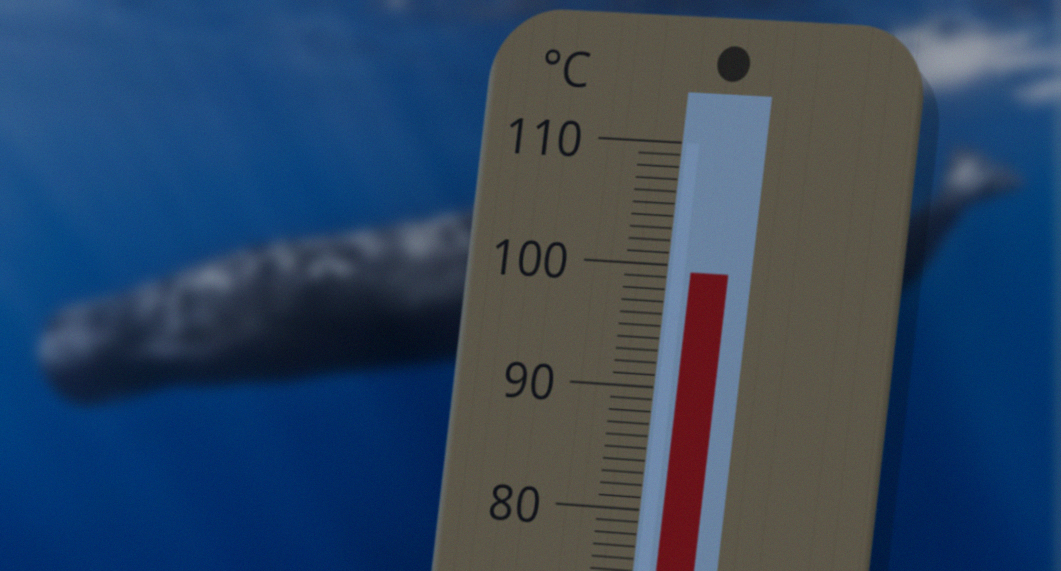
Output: 99.5 °C
